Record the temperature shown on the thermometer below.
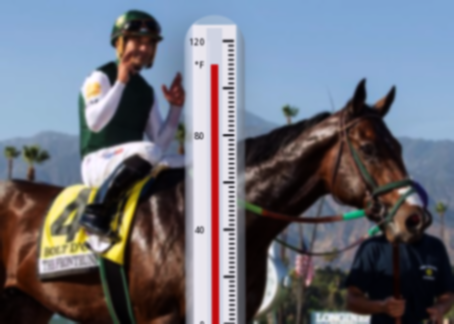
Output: 110 °F
